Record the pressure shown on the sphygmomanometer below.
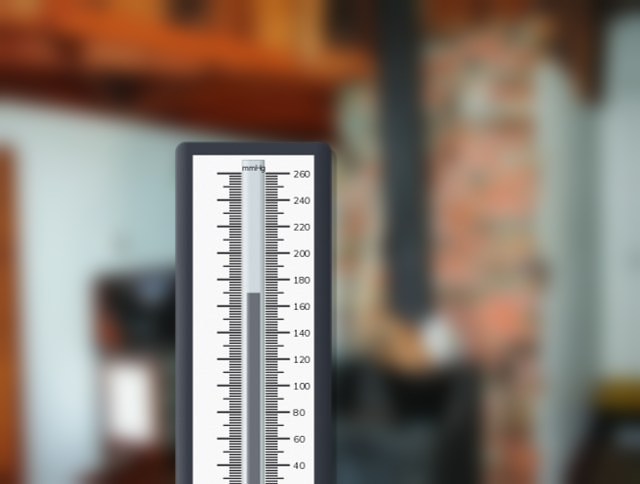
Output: 170 mmHg
